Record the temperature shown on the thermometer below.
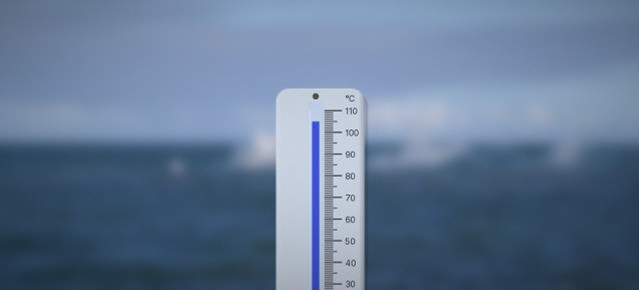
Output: 105 °C
